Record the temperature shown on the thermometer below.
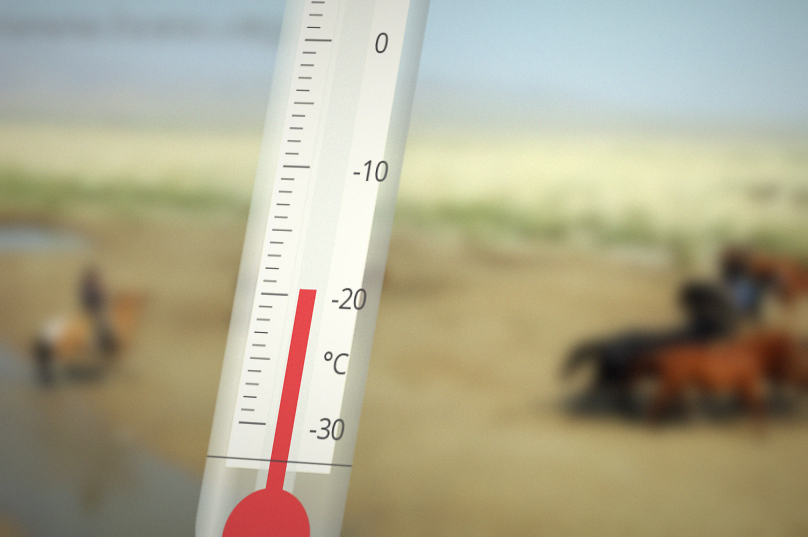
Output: -19.5 °C
